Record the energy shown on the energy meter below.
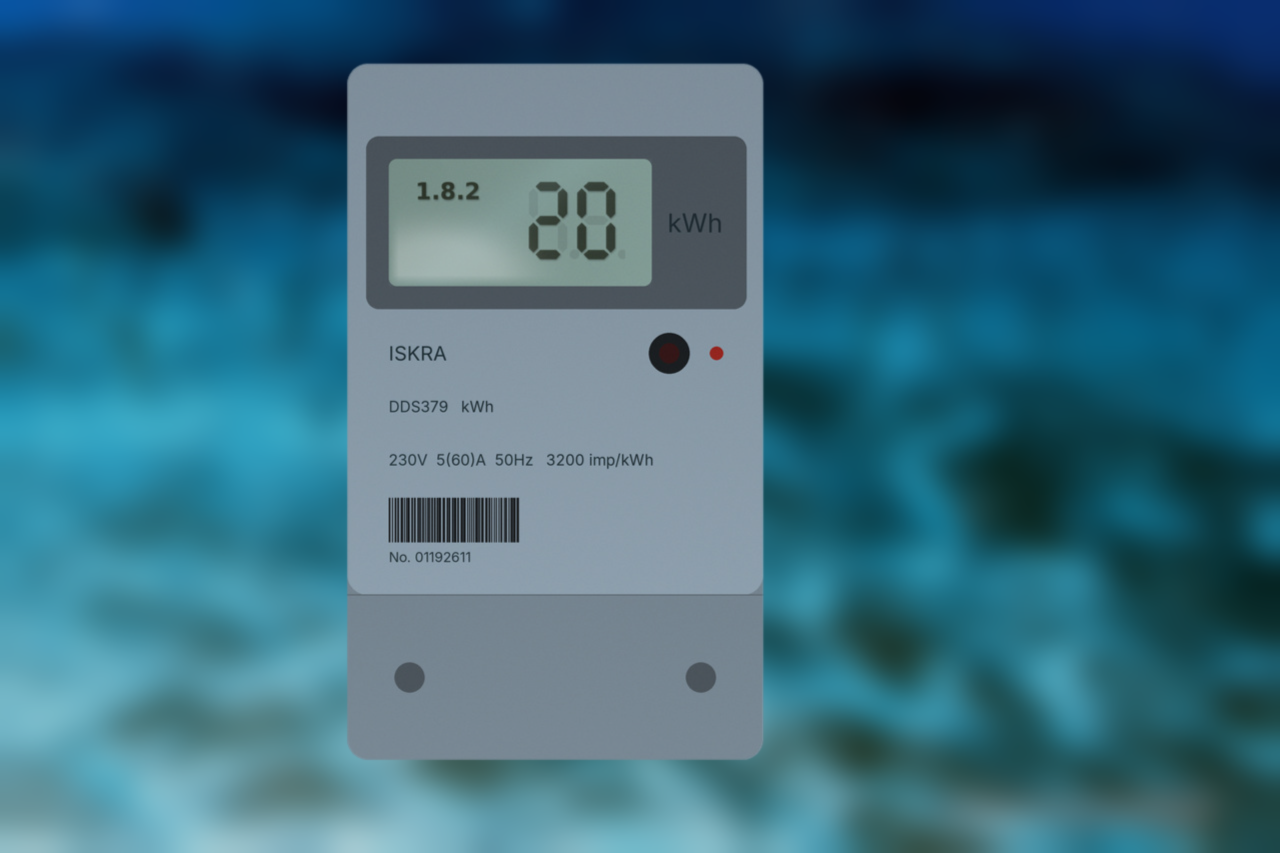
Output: 20 kWh
